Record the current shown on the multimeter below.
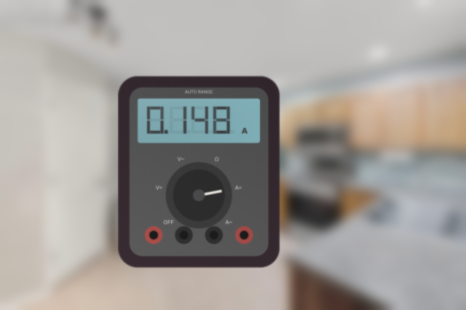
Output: 0.148 A
